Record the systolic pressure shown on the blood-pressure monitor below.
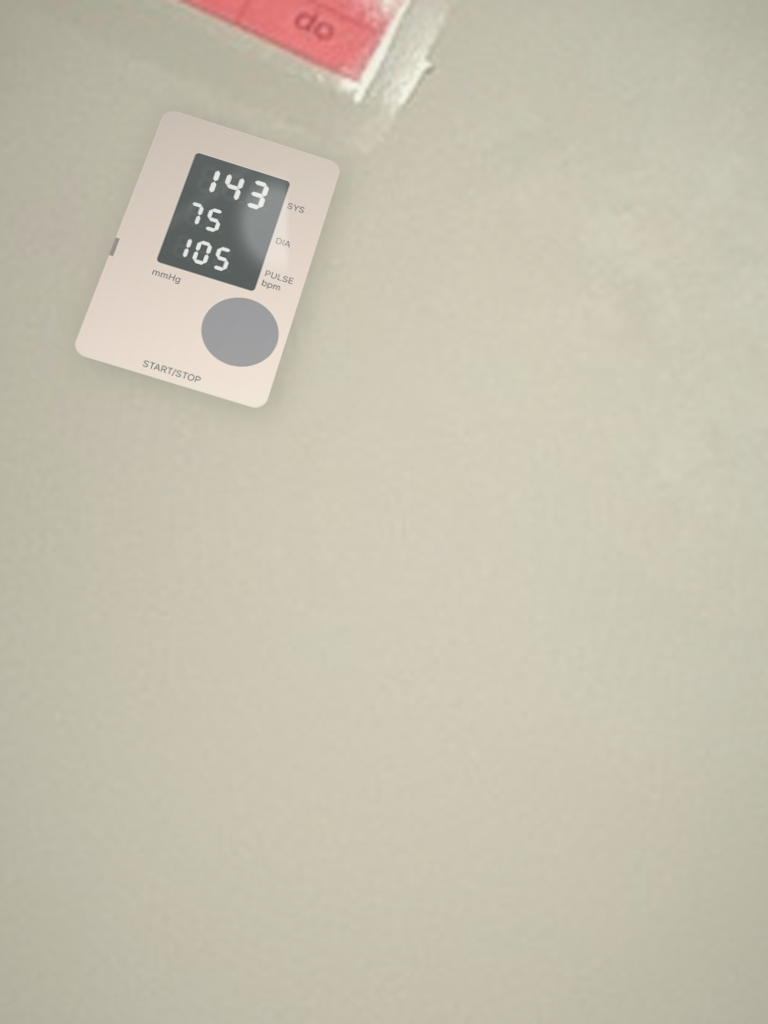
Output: 143 mmHg
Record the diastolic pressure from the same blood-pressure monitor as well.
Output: 75 mmHg
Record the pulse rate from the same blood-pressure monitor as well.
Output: 105 bpm
